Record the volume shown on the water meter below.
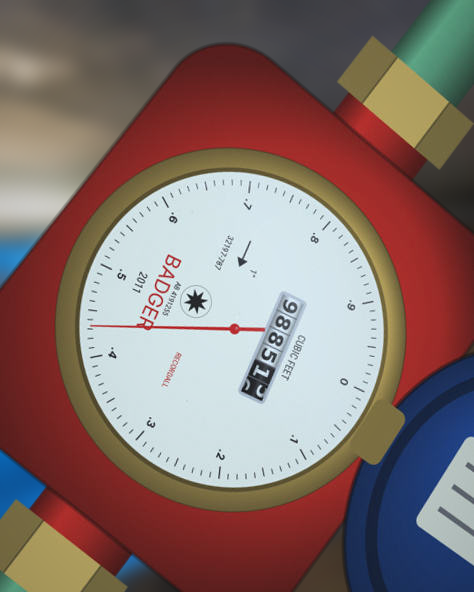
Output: 988515.43 ft³
